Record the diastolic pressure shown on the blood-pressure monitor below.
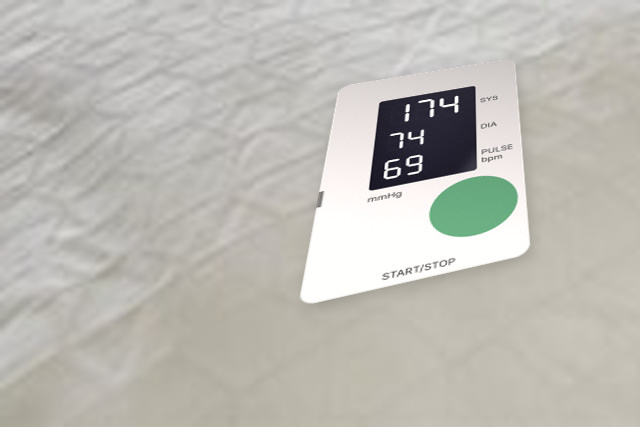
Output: 74 mmHg
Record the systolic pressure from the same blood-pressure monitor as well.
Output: 174 mmHg
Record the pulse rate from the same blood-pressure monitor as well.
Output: 69 bpm
